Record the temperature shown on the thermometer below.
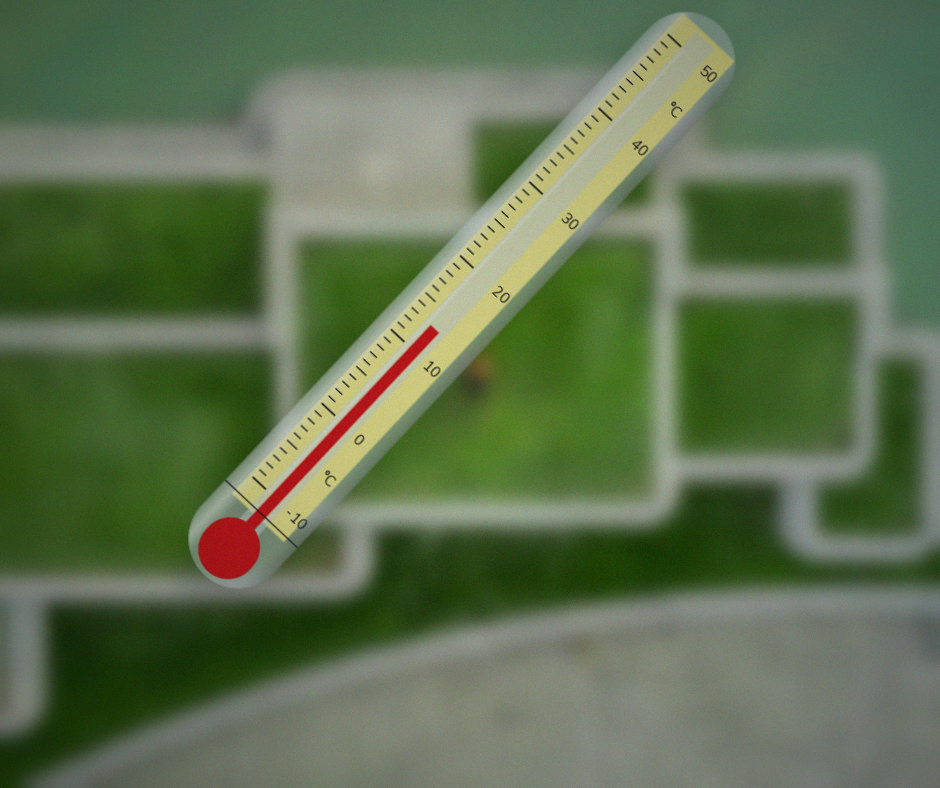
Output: 13 °C
